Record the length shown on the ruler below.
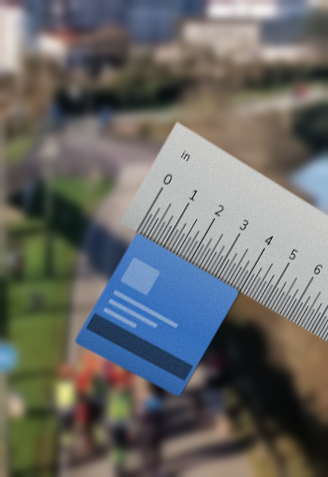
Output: 4 in
